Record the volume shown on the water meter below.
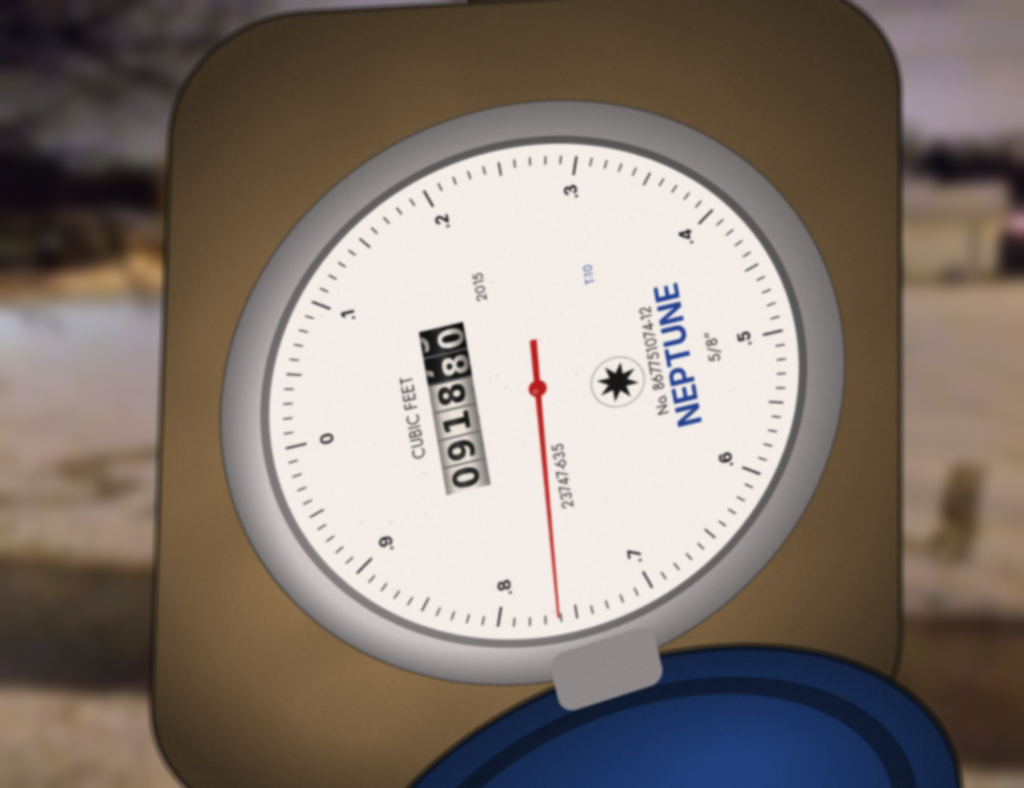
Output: 91879.76 ft³
